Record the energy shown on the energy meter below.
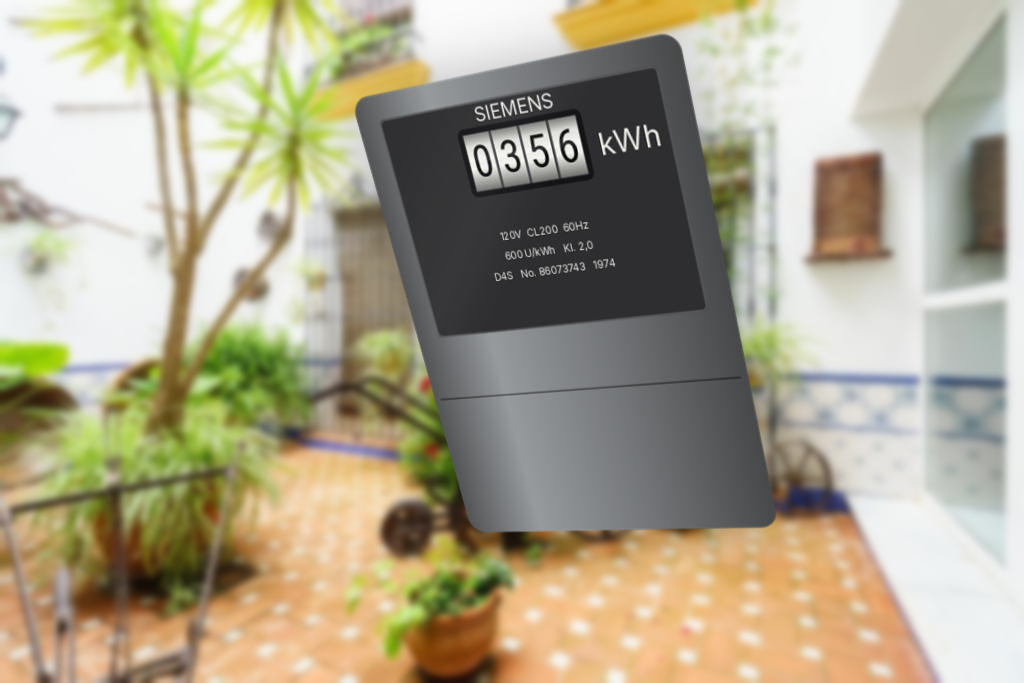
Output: 356 kWh
